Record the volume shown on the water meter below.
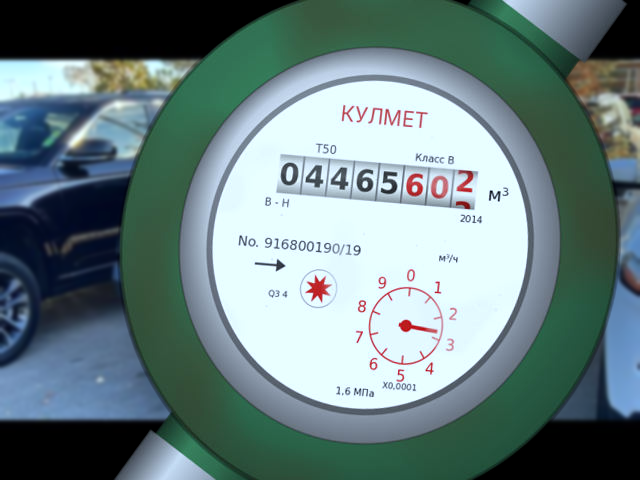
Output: 4465.6022 m³
